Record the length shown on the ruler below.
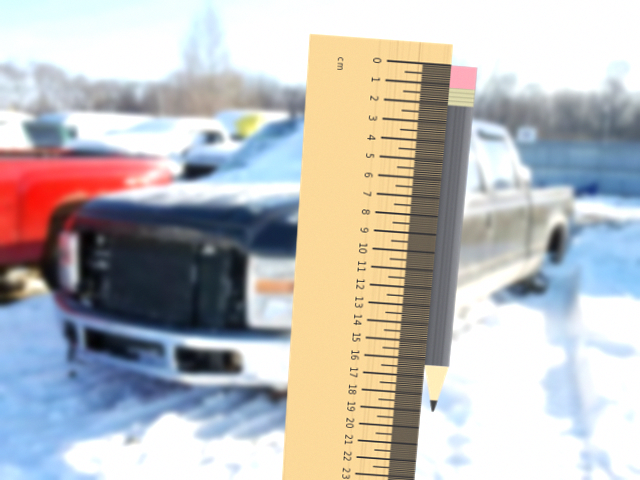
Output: 19 cm
